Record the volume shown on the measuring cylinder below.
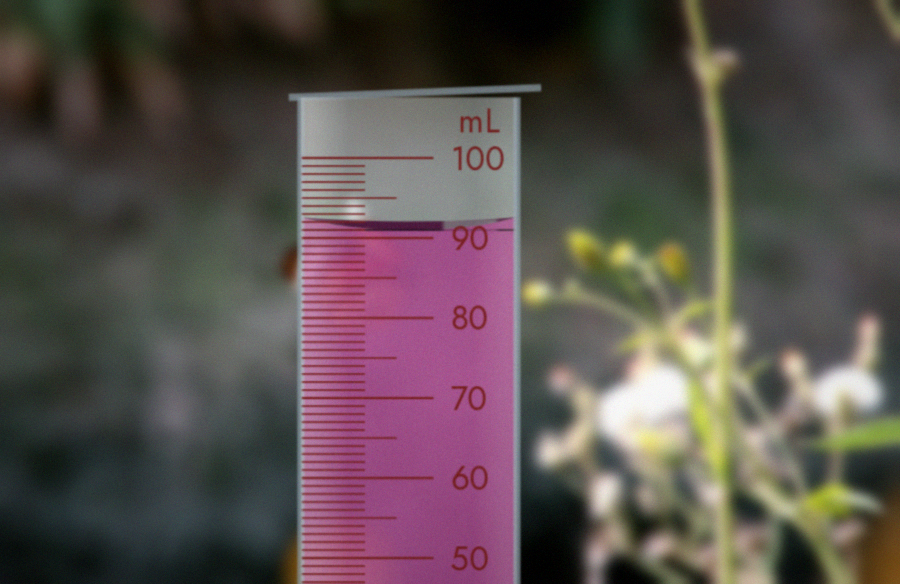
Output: 91 mL
